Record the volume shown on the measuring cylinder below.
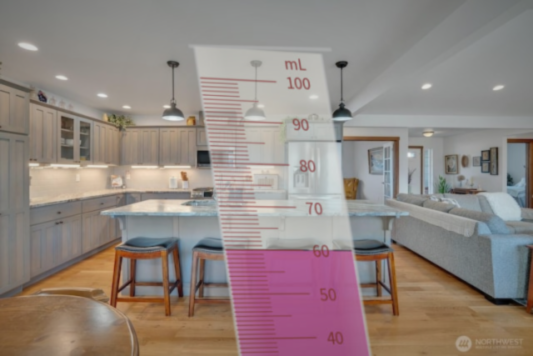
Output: 60 mL
